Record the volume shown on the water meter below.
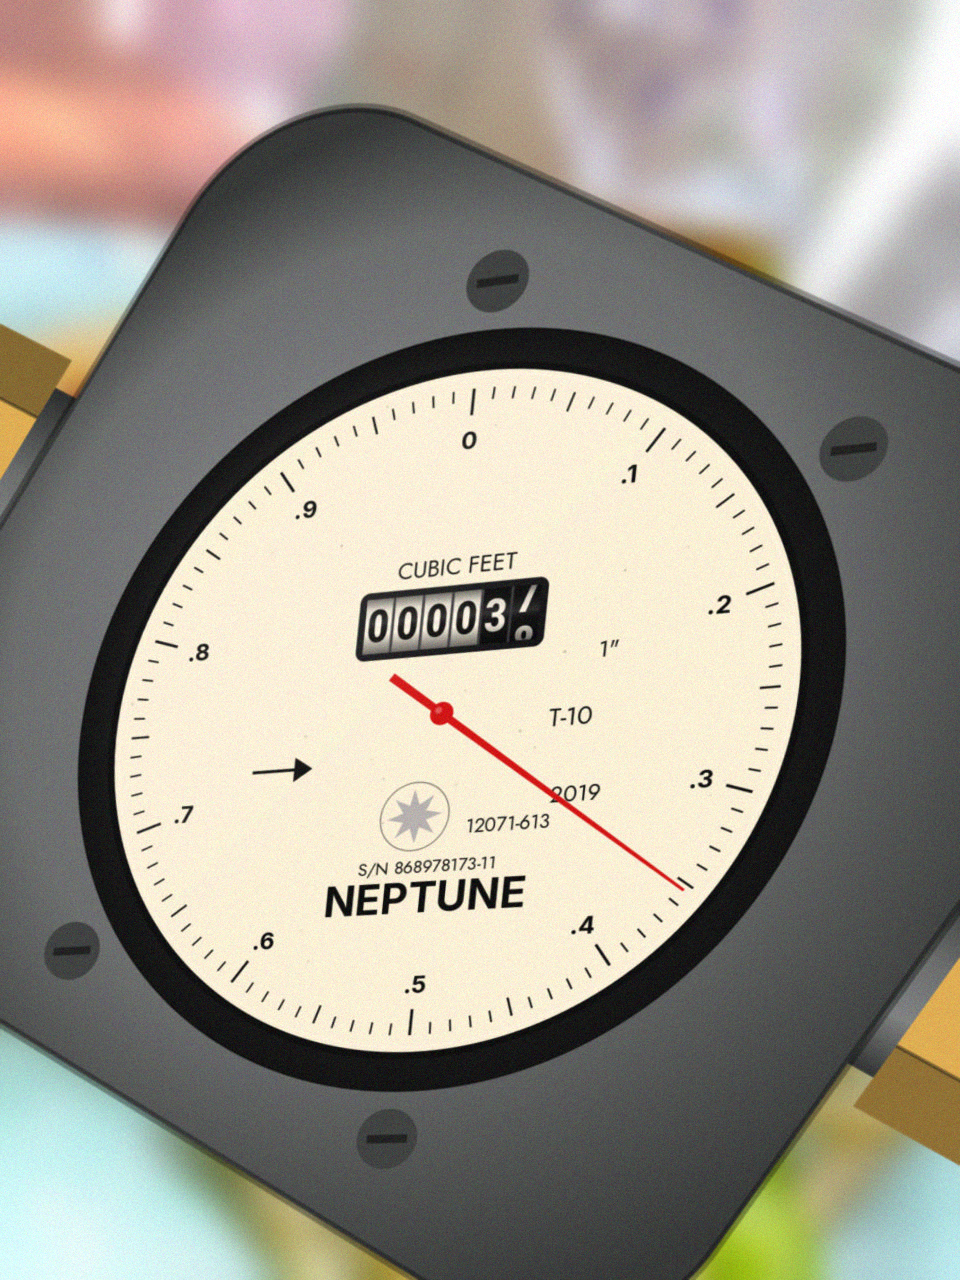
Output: 37.35 ft³
